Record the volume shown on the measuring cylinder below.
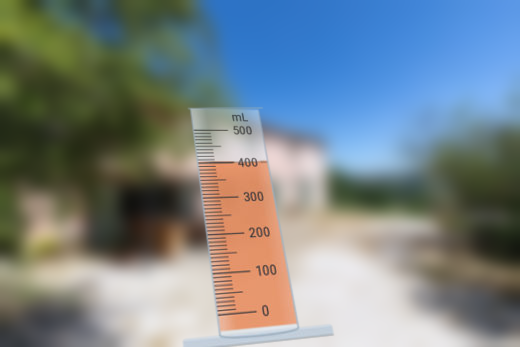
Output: 400 mL
